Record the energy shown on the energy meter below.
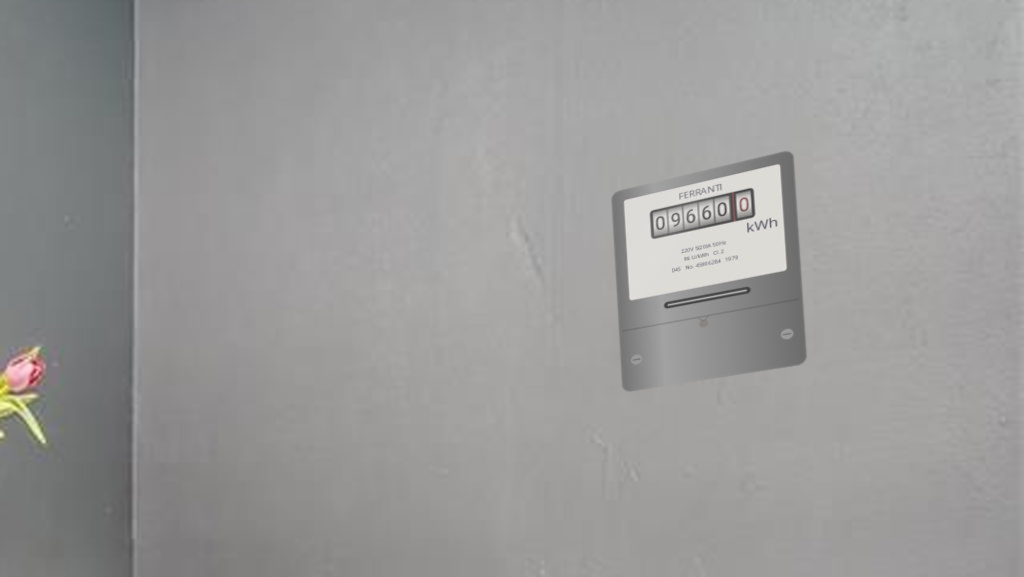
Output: 9660.0 kWh
